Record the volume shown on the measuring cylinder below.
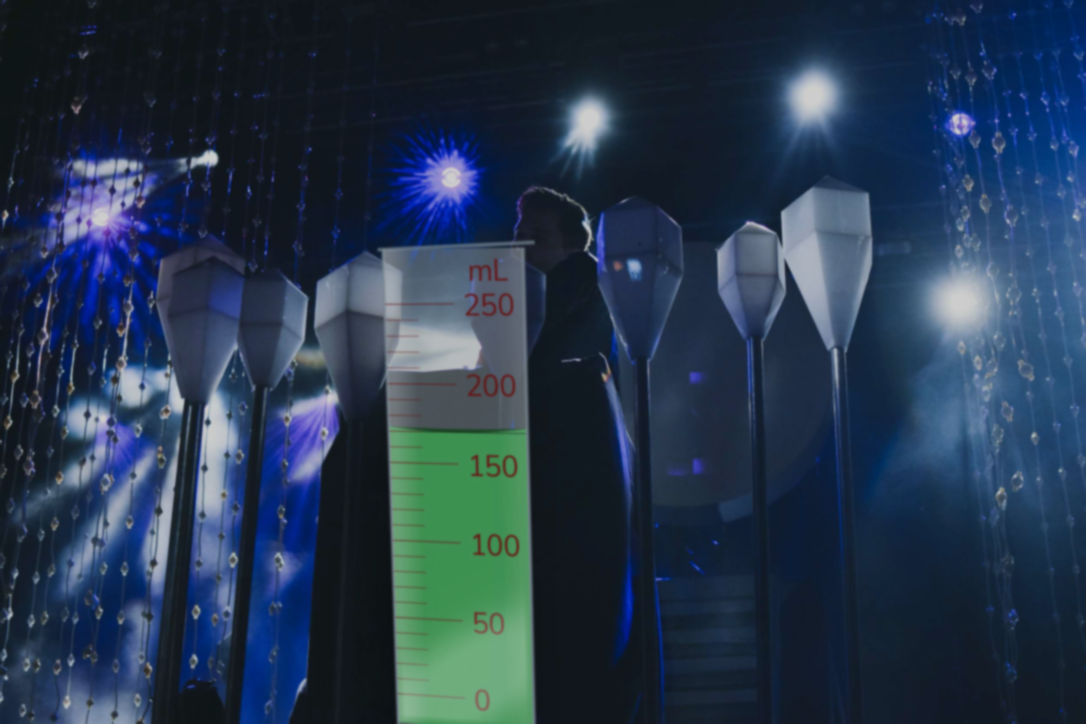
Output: 170 mL
